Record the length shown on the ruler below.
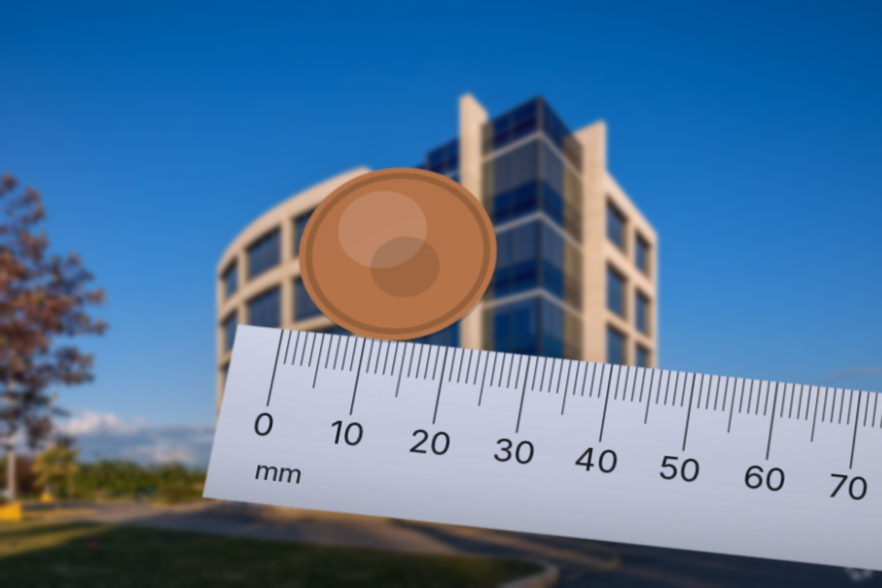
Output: 24 mm
